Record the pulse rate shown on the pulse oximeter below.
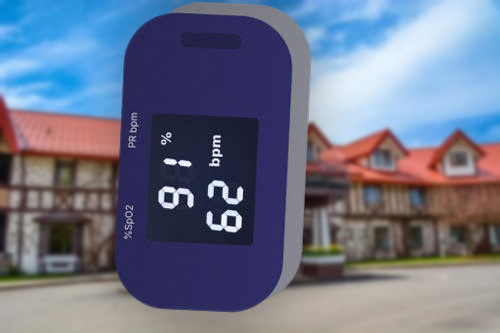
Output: 62 bpm
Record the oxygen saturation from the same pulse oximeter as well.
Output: 91 %
